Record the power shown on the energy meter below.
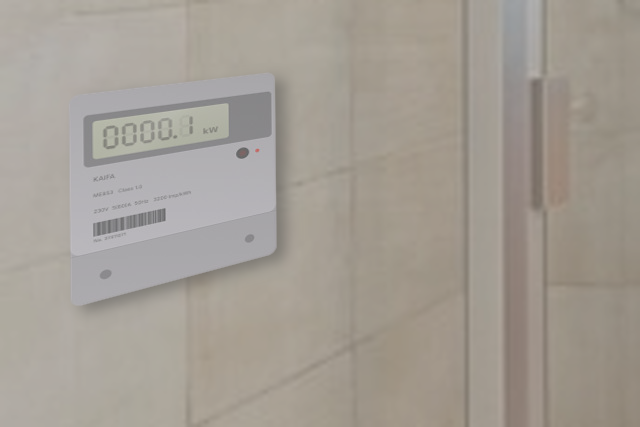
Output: 0.1 kW
